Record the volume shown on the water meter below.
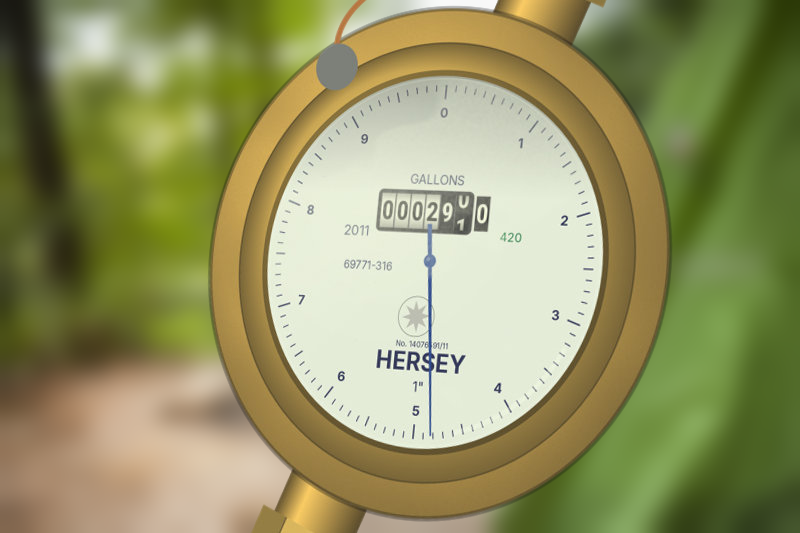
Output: 2904.8 gal
